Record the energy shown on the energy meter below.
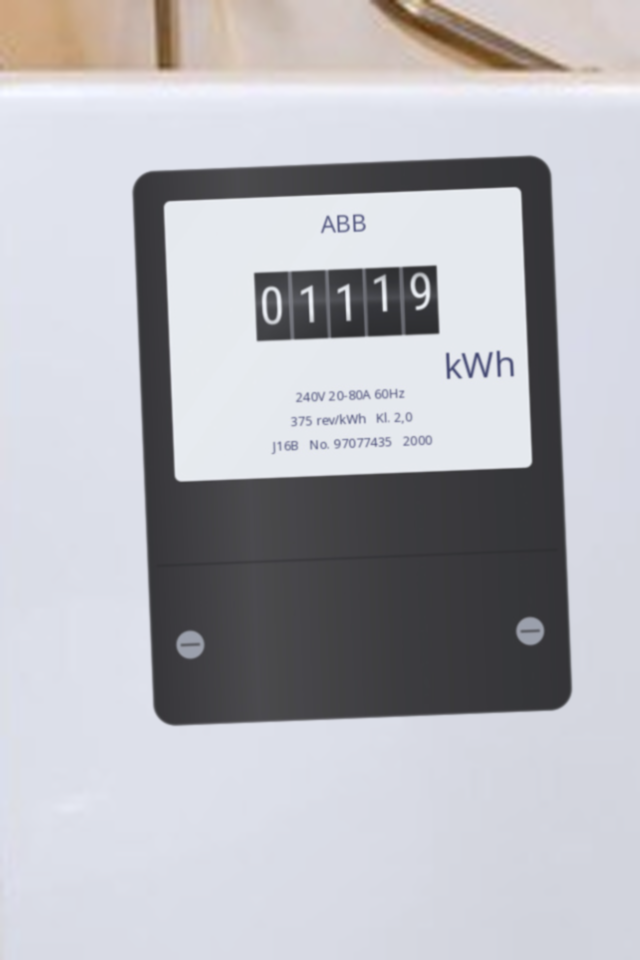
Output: 1119 kWh
